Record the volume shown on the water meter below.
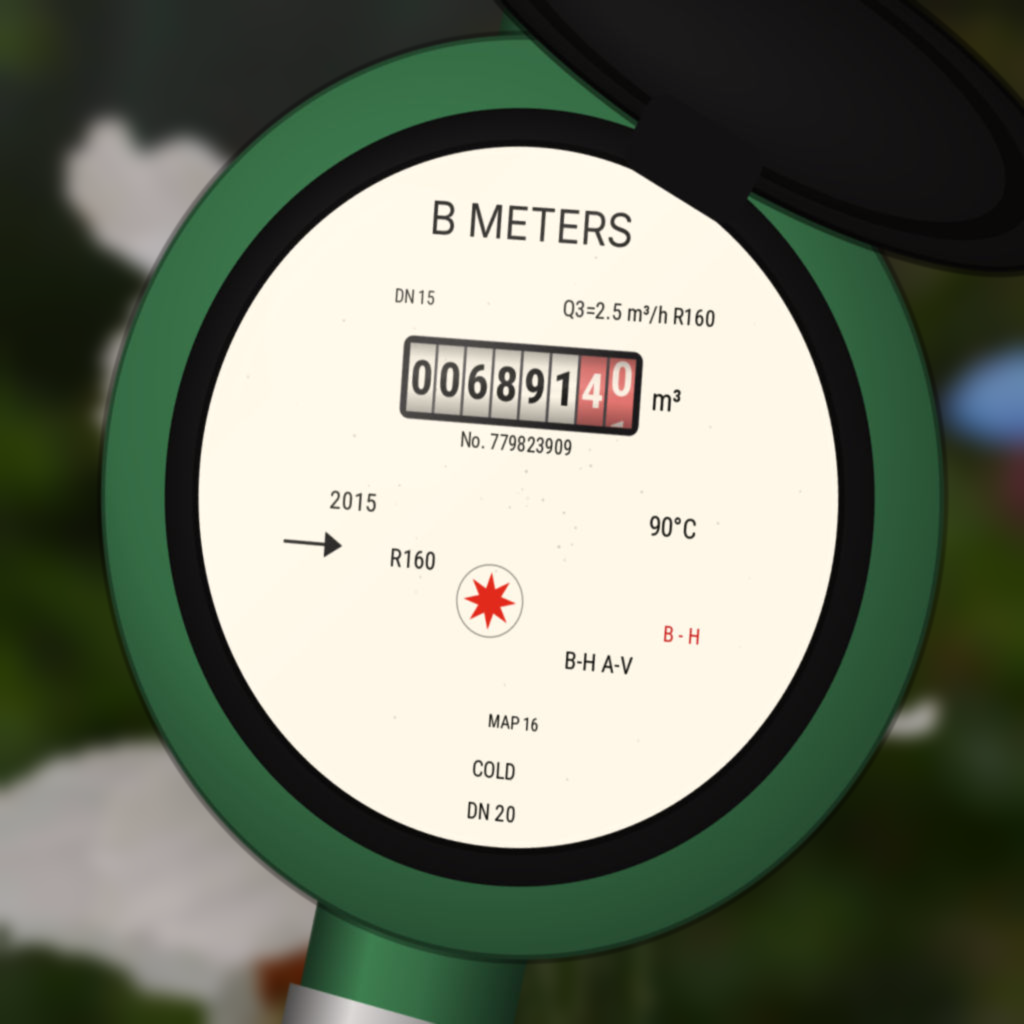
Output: 6891.40 m³
